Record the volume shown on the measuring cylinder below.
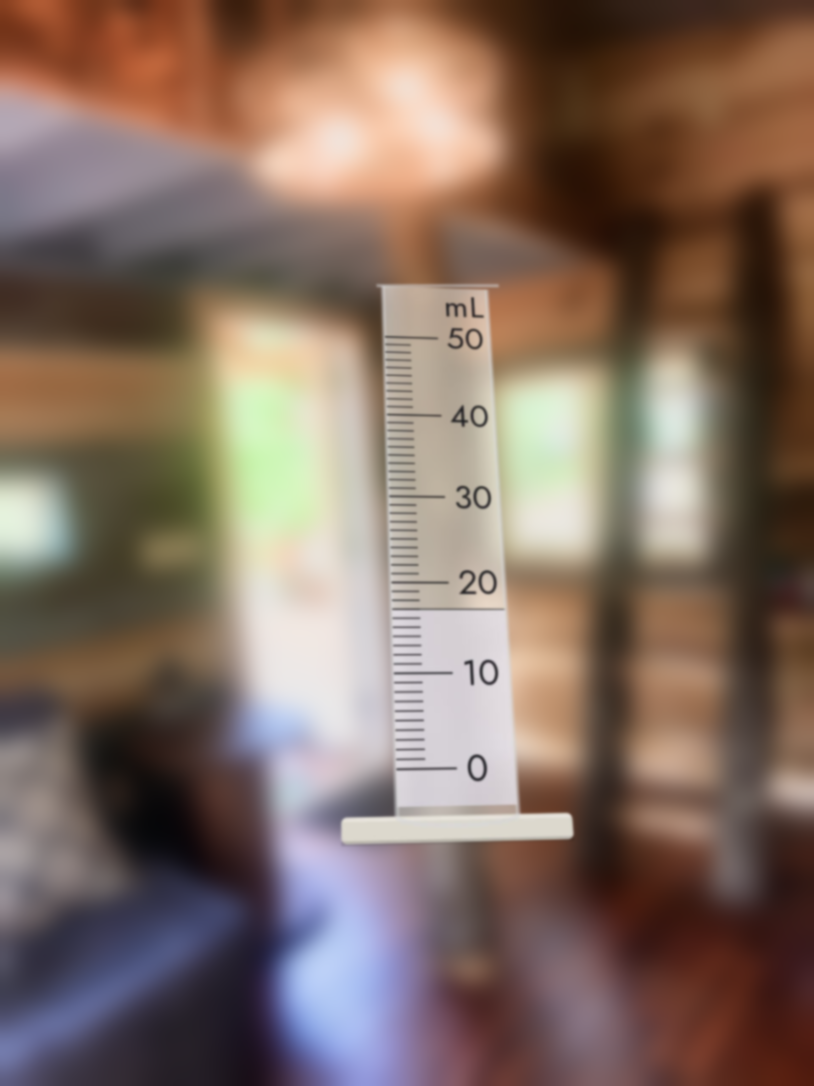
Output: 17 mL
